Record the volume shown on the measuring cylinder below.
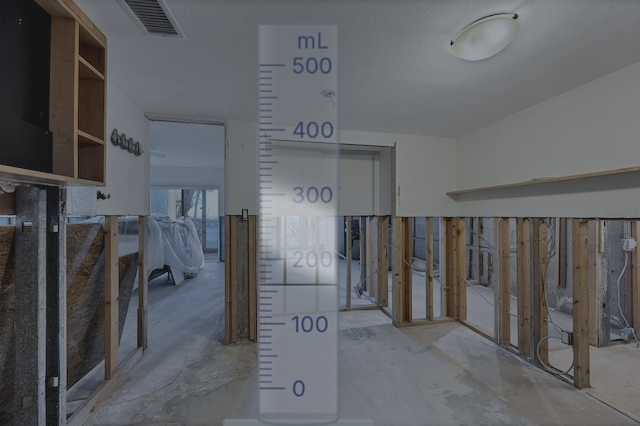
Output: 160 mL
